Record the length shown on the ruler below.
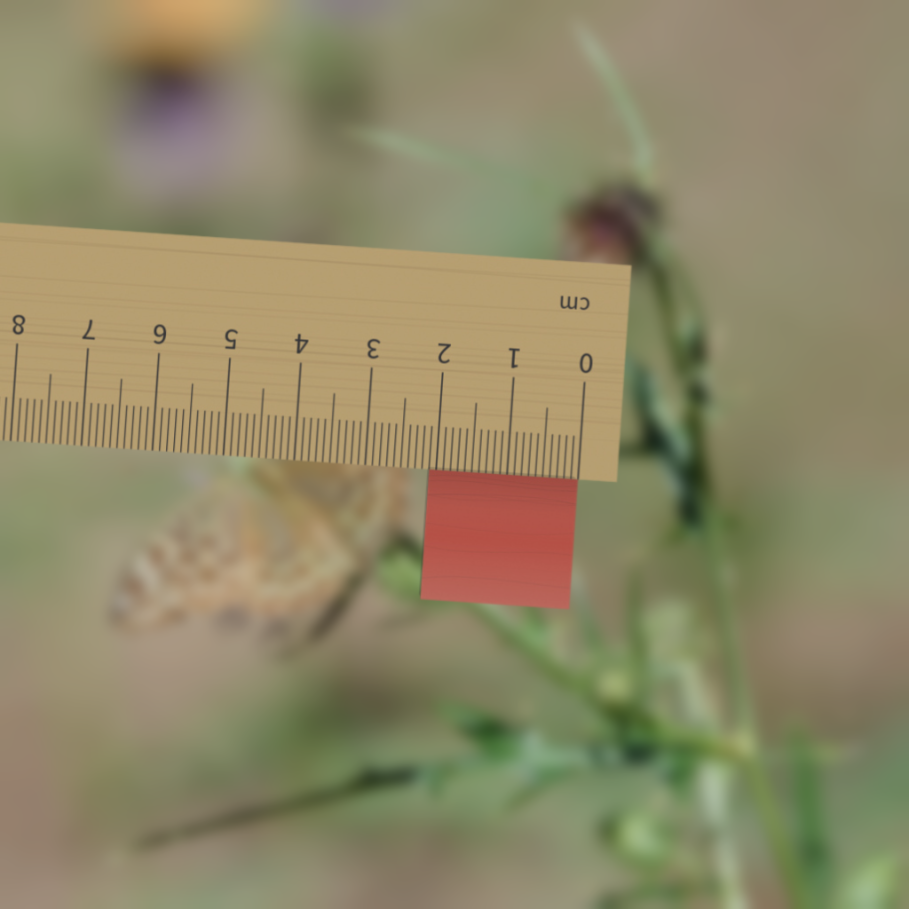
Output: 2.1 cm
